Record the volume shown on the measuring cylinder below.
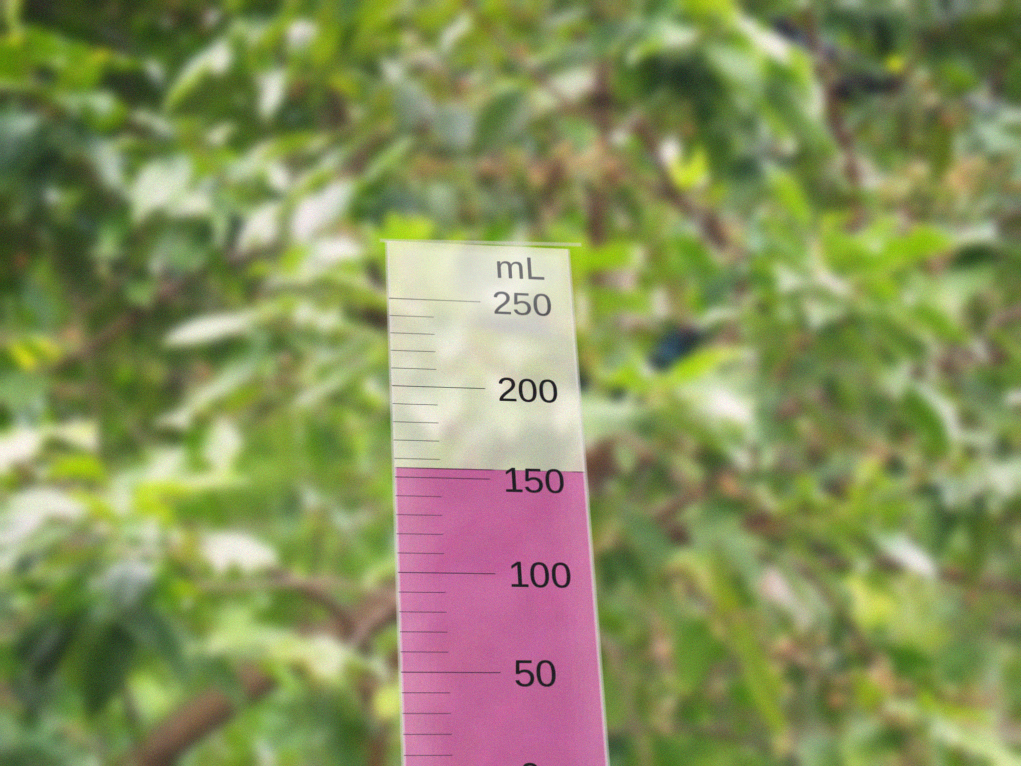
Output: 155 mL
